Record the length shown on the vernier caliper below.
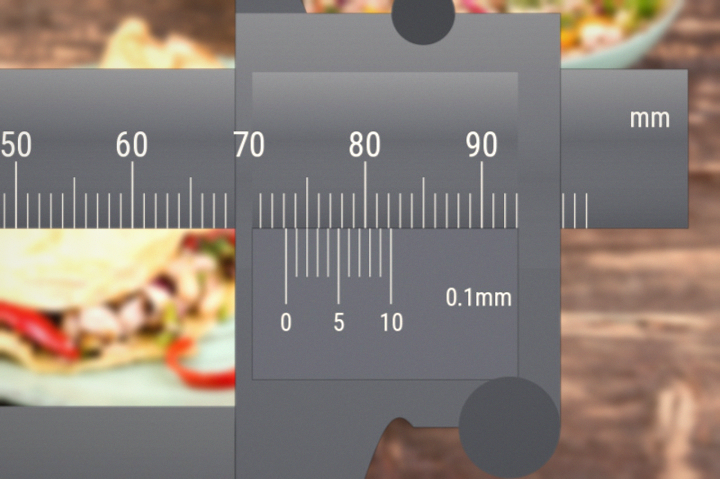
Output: 73.2 mm
